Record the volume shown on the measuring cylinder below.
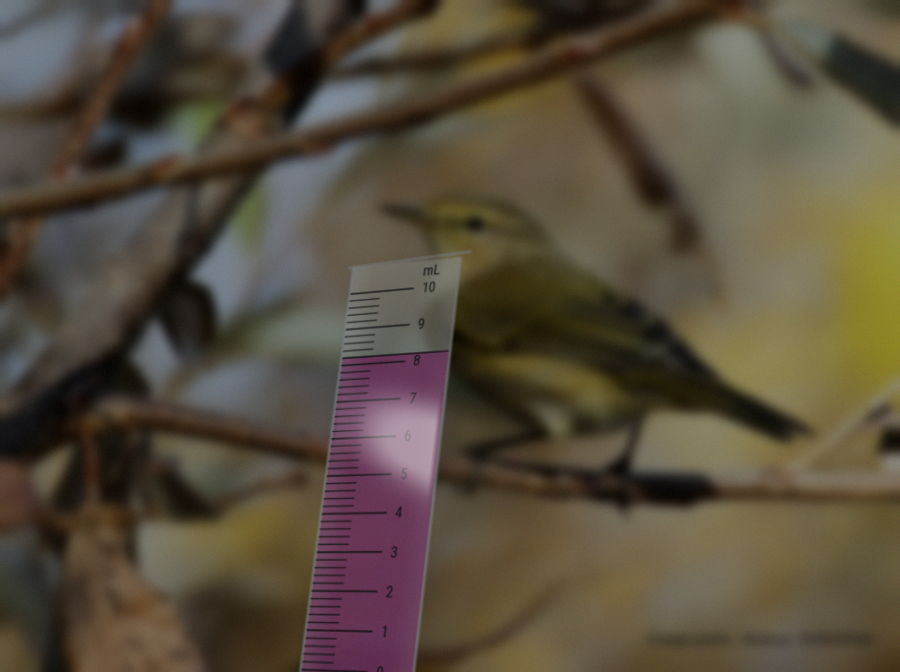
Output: 8.2 mL
